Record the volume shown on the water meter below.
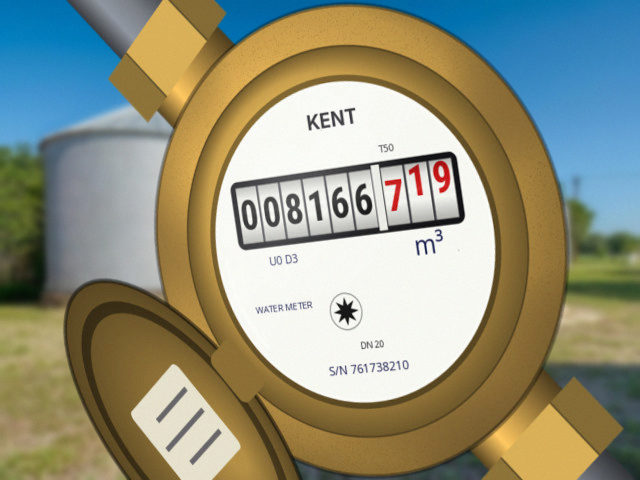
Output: 8166.719 m³
